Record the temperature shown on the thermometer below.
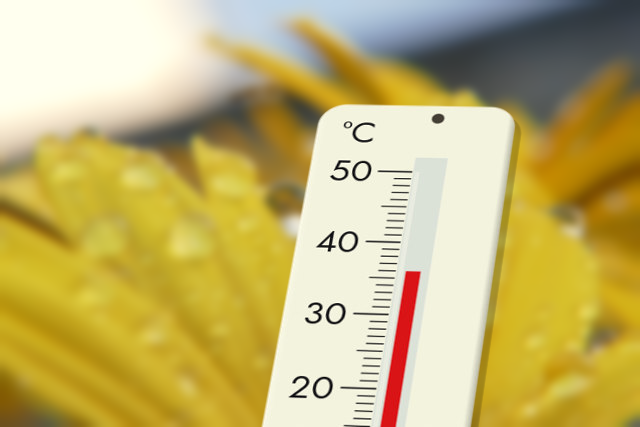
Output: 36 °C
